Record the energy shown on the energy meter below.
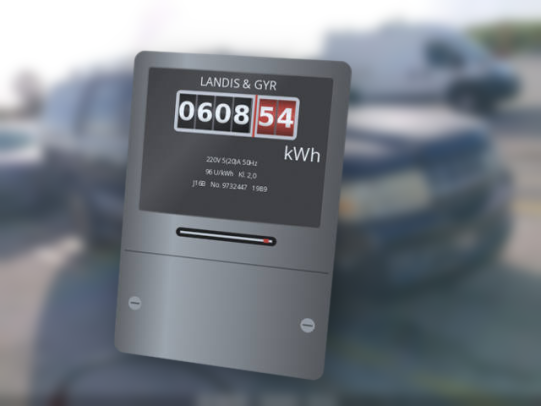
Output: 608.54 kWh
